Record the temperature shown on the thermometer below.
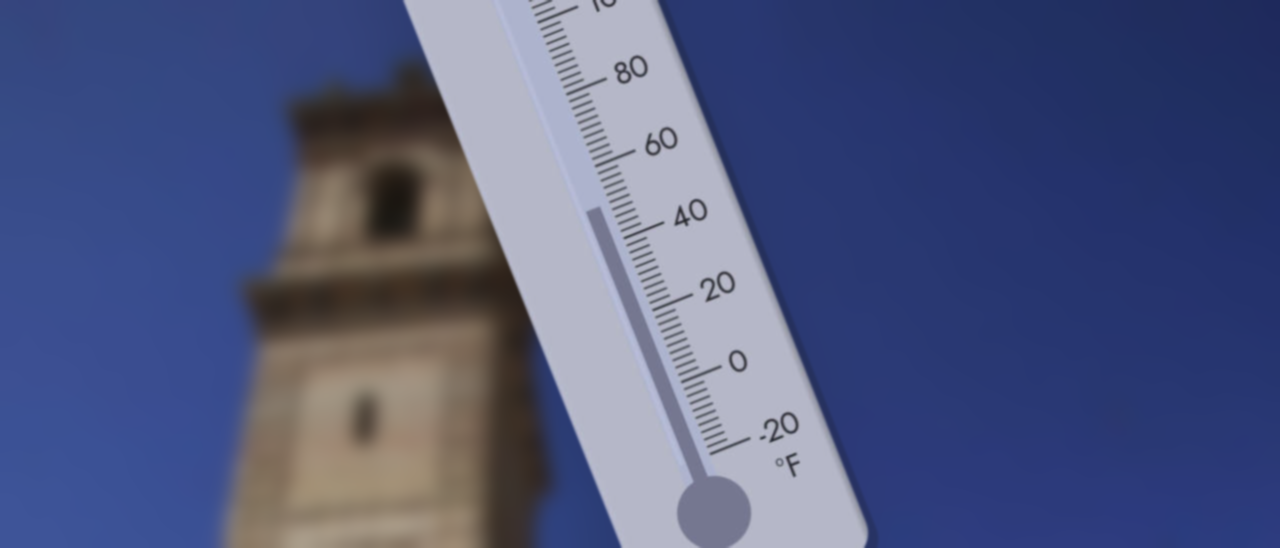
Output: 50 °F
